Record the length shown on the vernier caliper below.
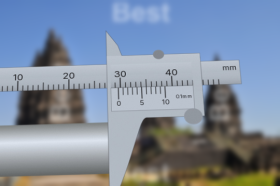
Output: 29.6 mm
